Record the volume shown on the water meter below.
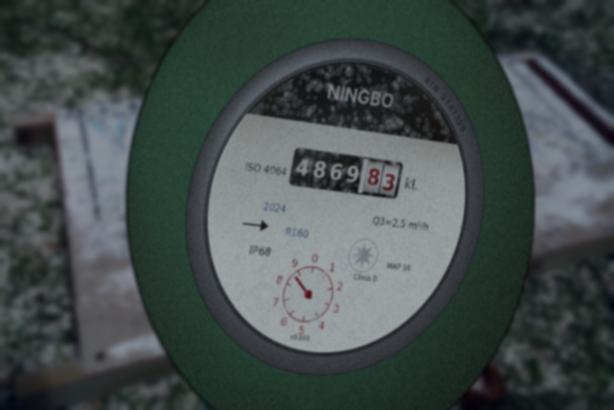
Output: 4869.828 kL
